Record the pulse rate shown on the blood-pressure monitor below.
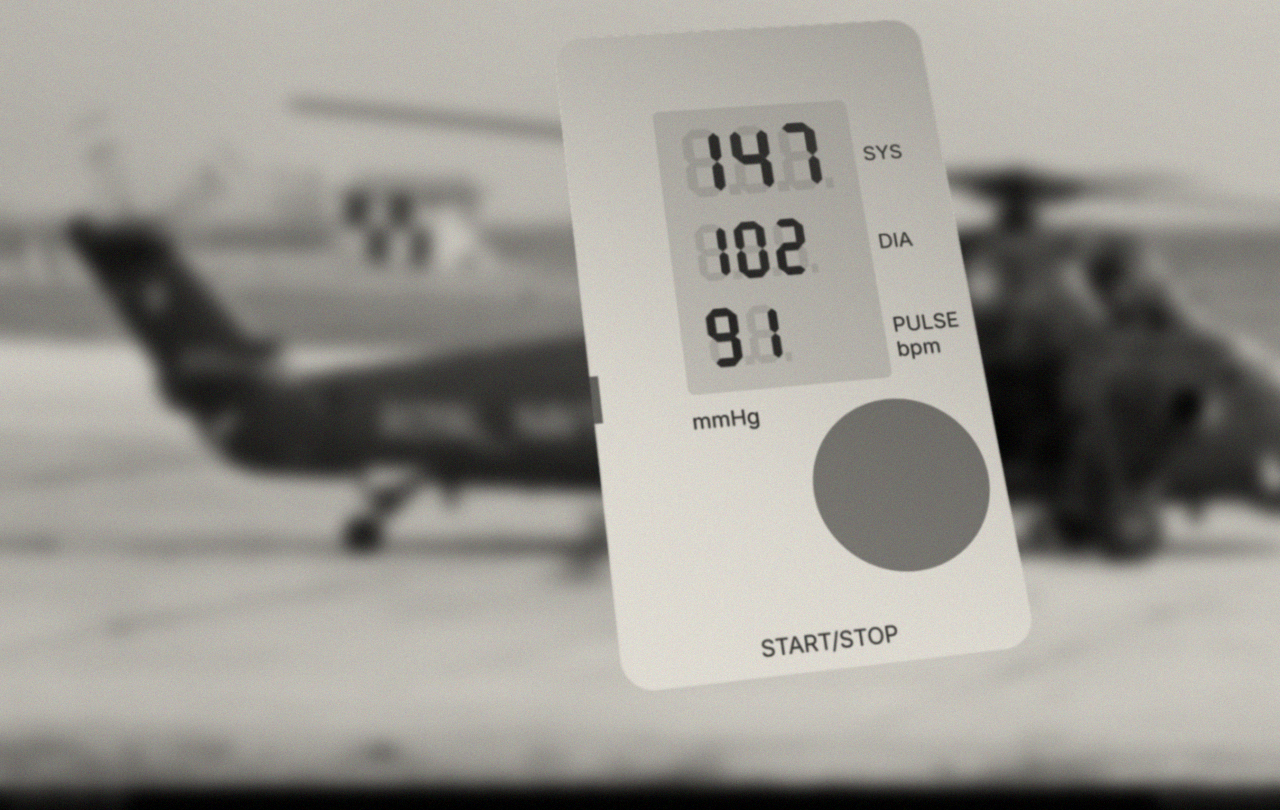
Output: 91 bpm
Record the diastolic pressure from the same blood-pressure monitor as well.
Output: 102 mmHg
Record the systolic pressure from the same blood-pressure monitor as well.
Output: 147 mmHg
